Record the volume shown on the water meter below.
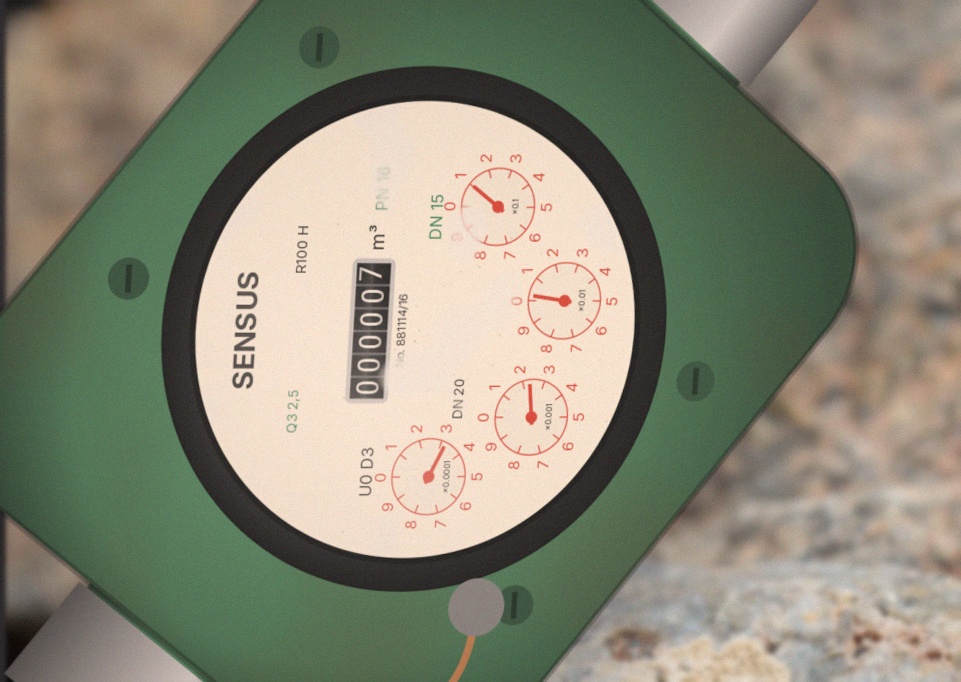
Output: 7.1023 m³
